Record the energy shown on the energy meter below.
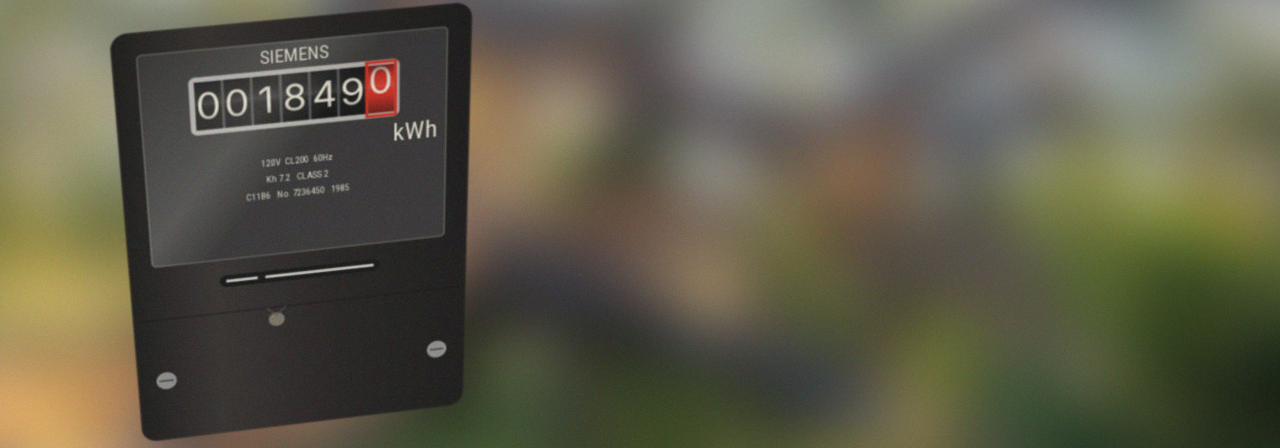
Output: 1849.0 kWh
